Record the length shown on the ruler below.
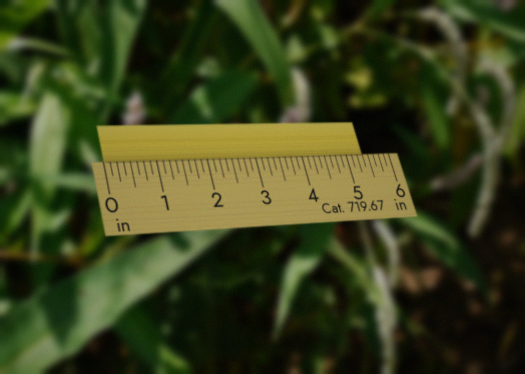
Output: 5.375 in
